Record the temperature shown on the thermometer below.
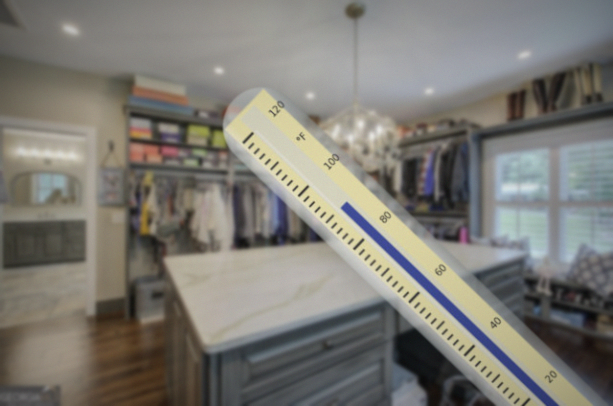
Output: 90 °F
